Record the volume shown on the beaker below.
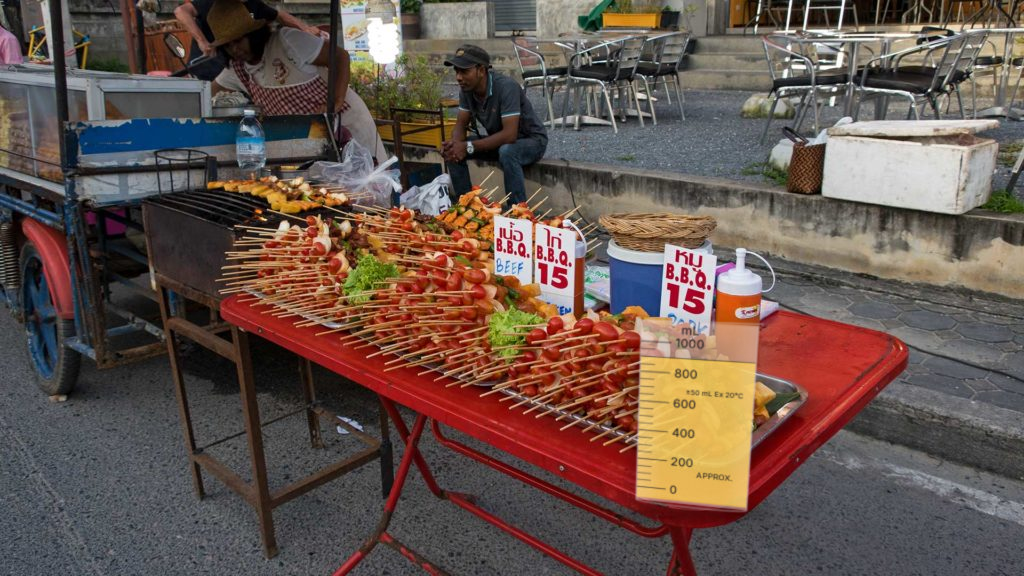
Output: 900 mL
